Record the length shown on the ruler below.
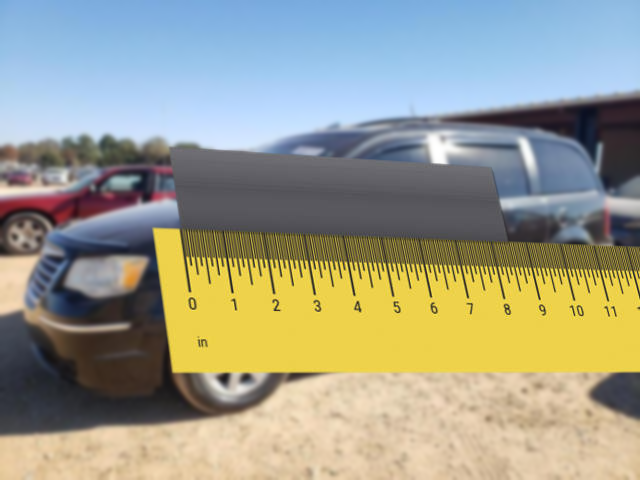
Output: 8.5 in
